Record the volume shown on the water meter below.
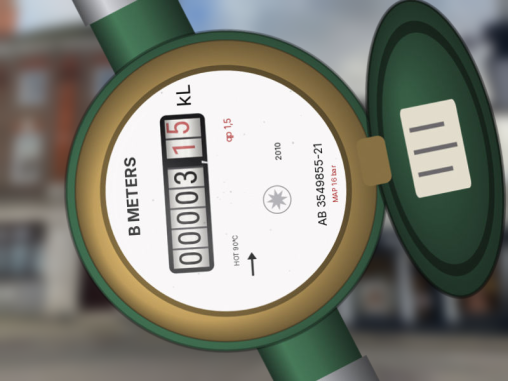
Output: 3.15 kL
